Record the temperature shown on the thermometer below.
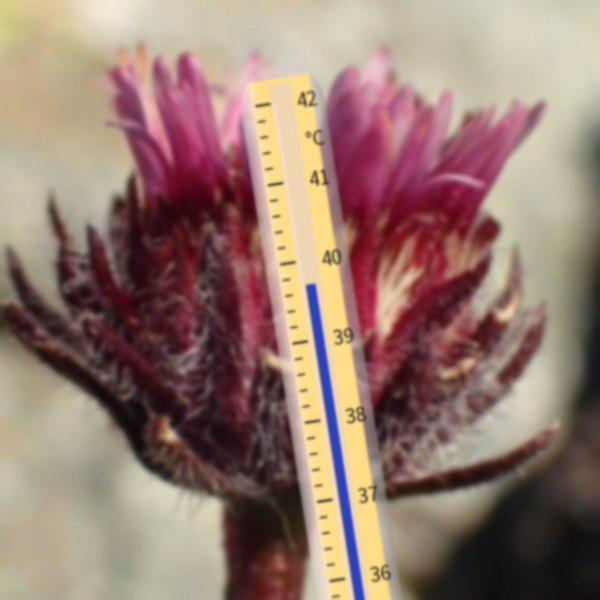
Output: 39.7 °C
